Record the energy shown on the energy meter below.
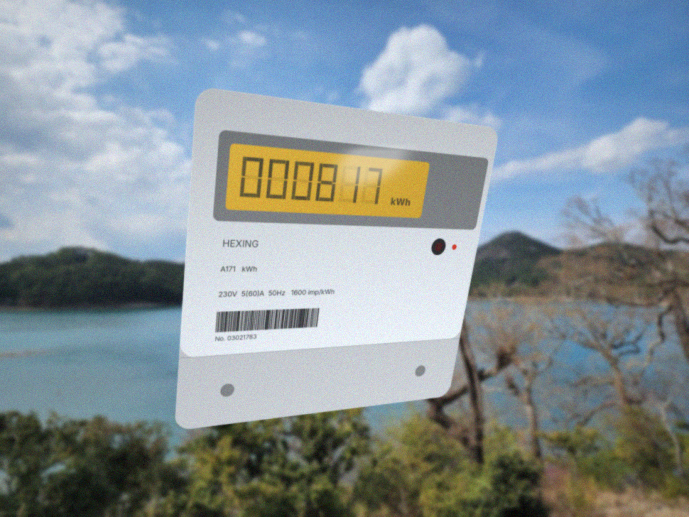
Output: 817 kWh
